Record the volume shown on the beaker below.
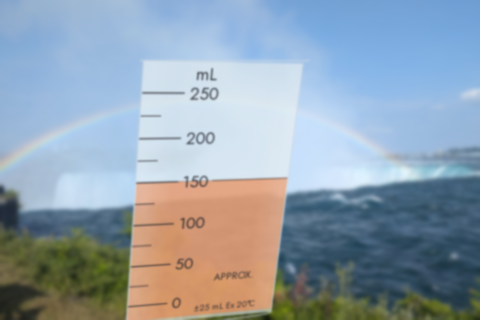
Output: 150 mL
